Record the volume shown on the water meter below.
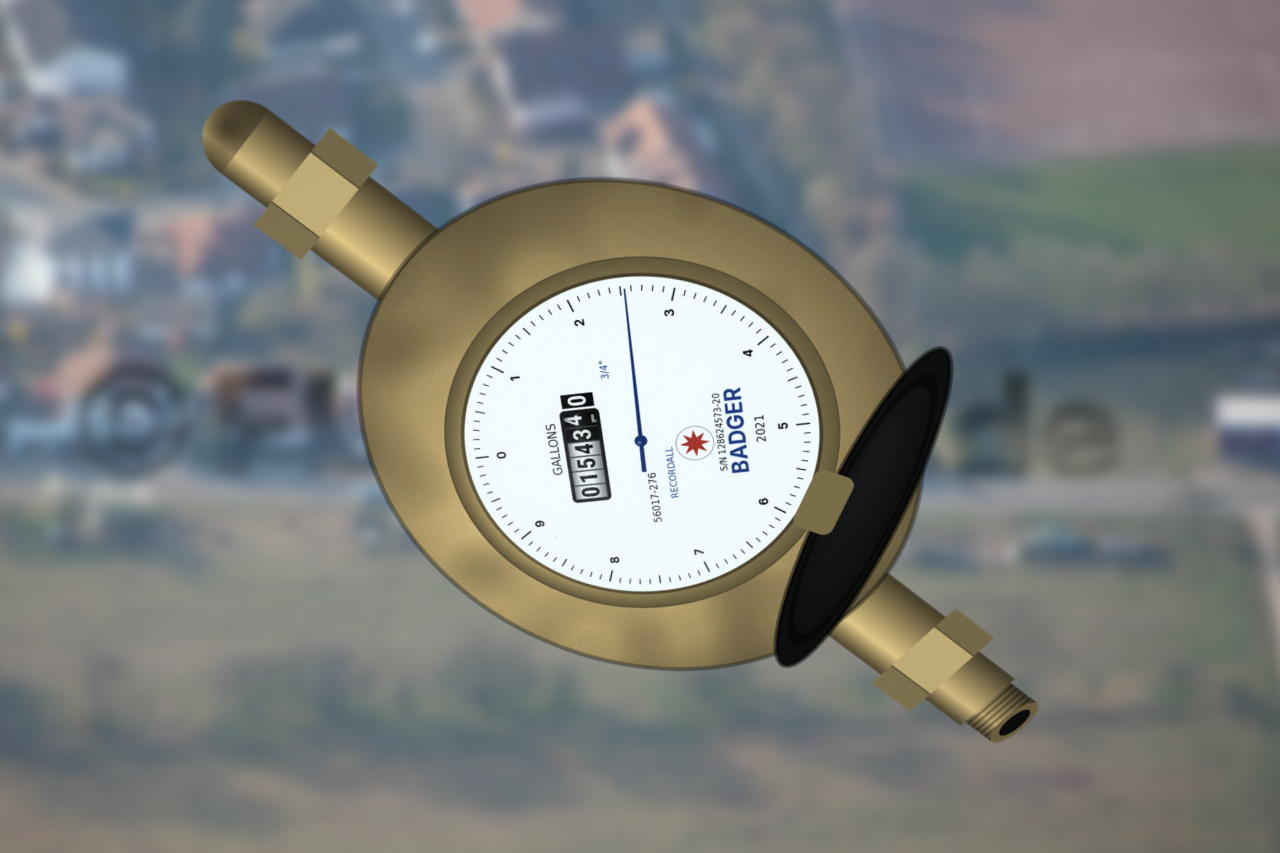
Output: 154342.5 gal
